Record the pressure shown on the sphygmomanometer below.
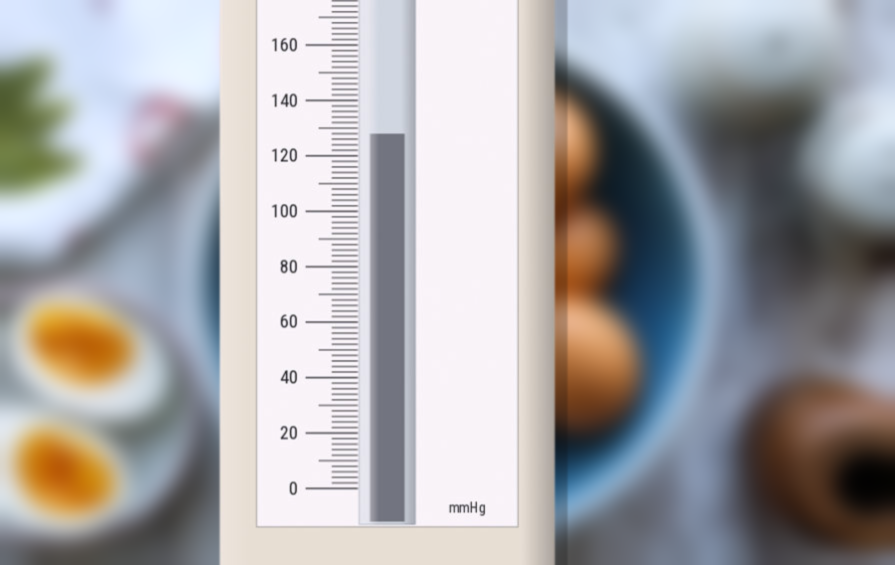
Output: 128 mmHg
